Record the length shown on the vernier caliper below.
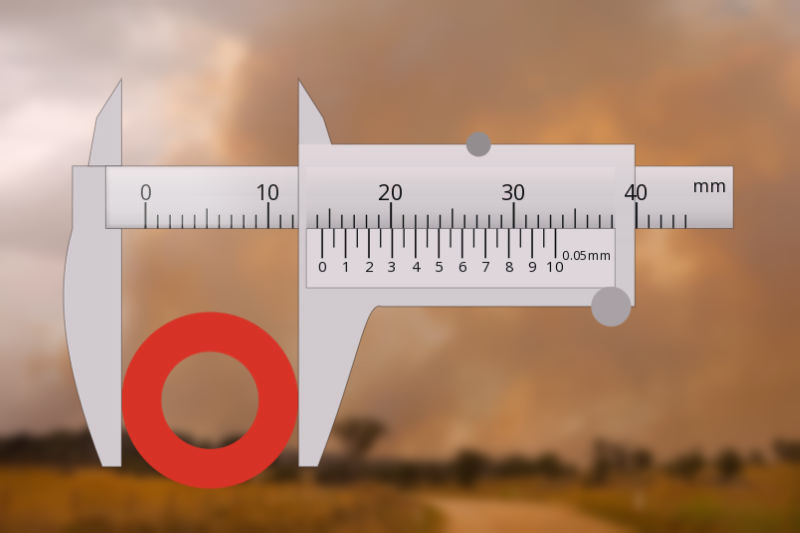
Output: 14.4 mm
